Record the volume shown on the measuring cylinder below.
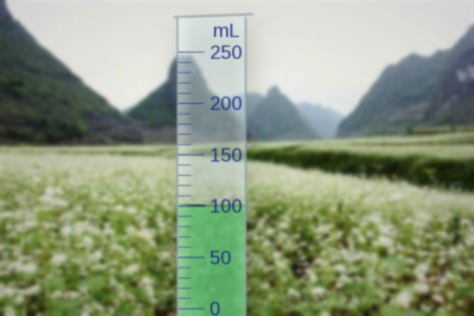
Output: 100 mL
